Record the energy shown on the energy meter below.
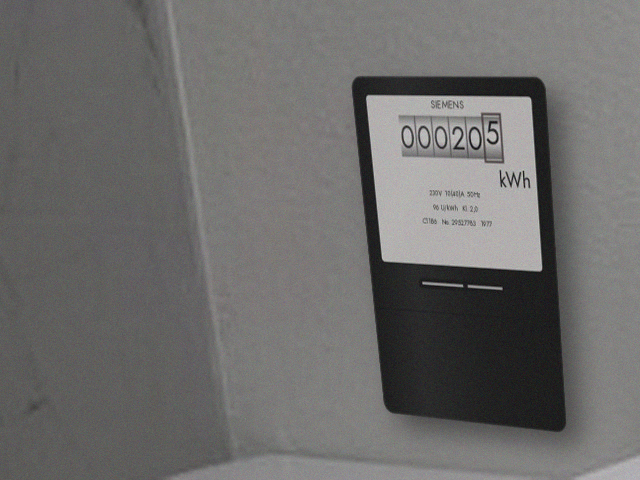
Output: 20.5 kWh
